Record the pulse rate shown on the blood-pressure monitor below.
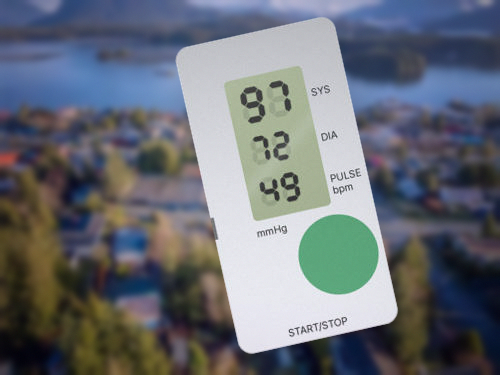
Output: 49 bpm
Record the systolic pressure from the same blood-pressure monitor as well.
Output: 97 mmHg
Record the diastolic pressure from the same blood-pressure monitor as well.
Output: 72 mmHg
